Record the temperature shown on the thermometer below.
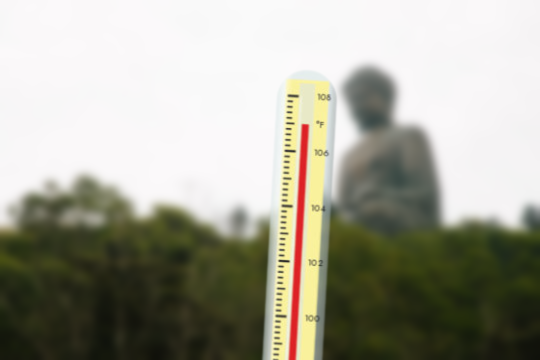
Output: 107 °F
